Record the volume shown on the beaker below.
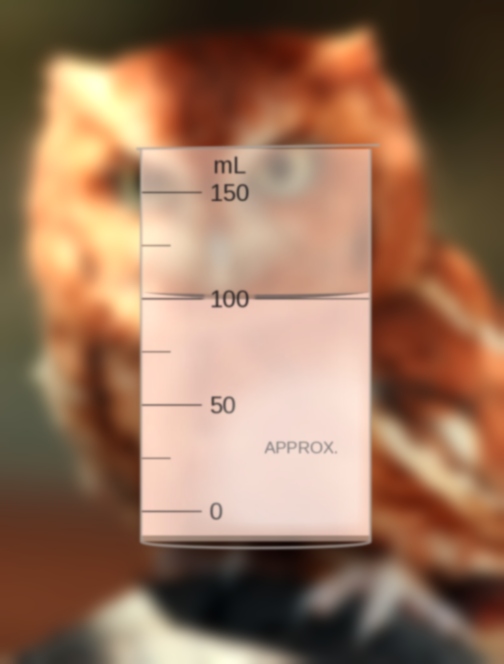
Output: 100 mL
